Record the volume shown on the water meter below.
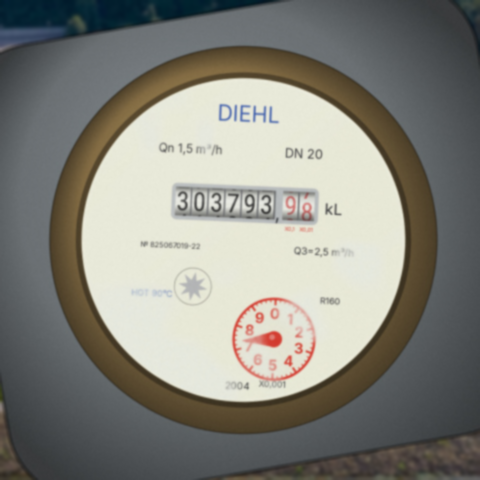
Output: 303793.977 kL
